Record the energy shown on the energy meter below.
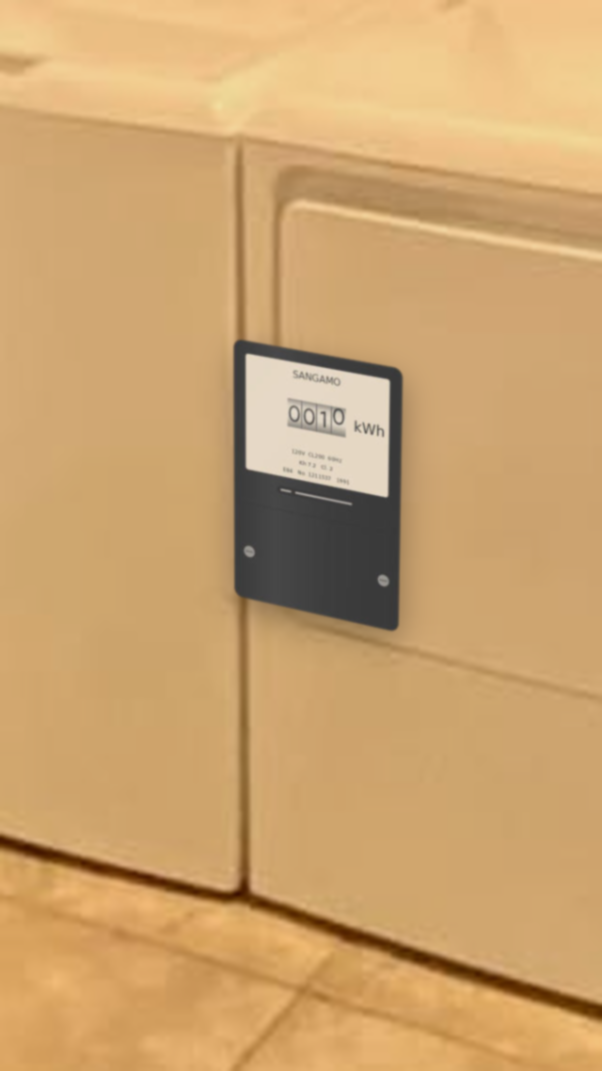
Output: 10 kWh
